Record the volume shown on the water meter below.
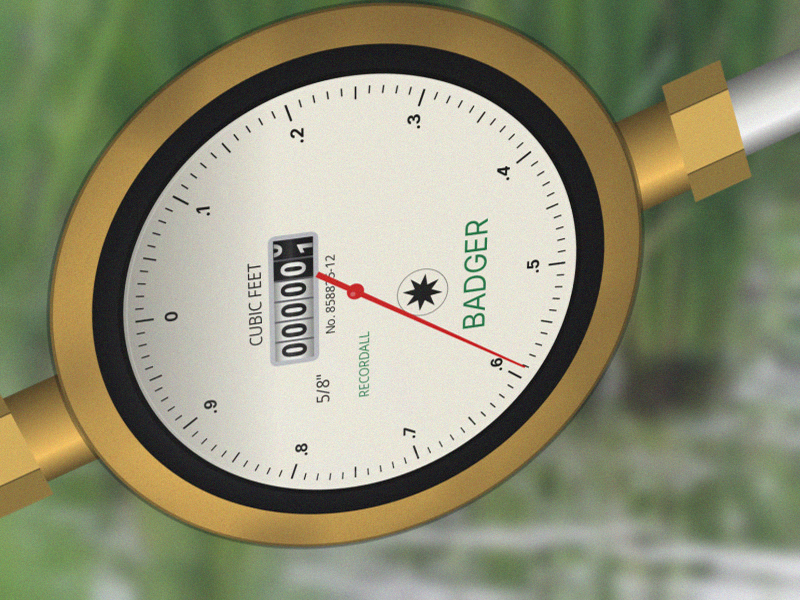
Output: 0.59 ft³
